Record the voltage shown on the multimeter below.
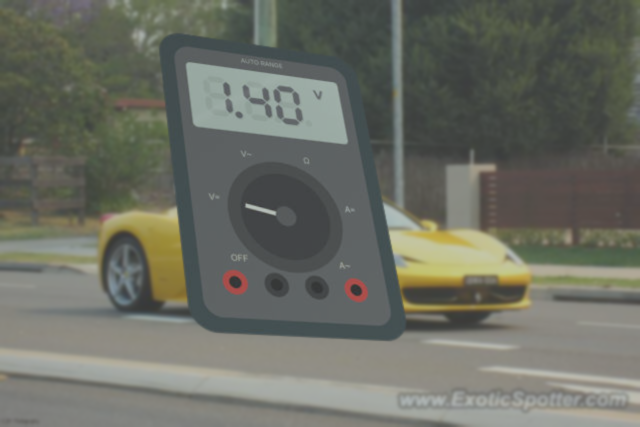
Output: 1.40 V
